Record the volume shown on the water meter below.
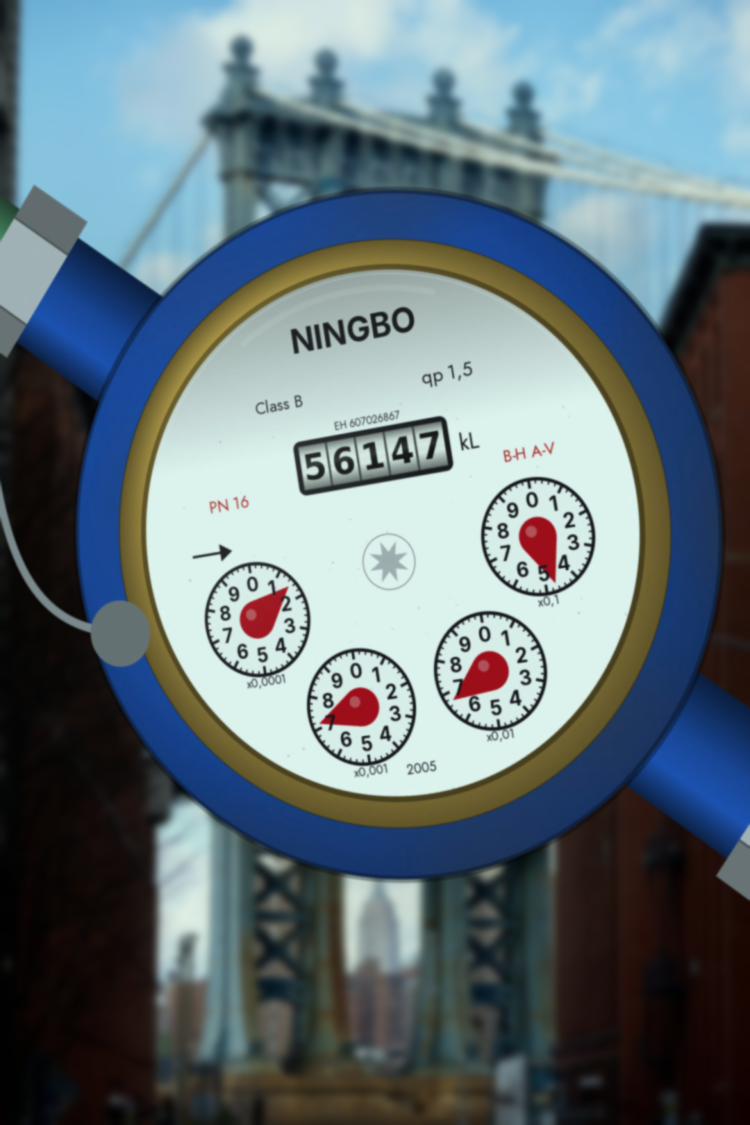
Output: 56147.4671 kL
